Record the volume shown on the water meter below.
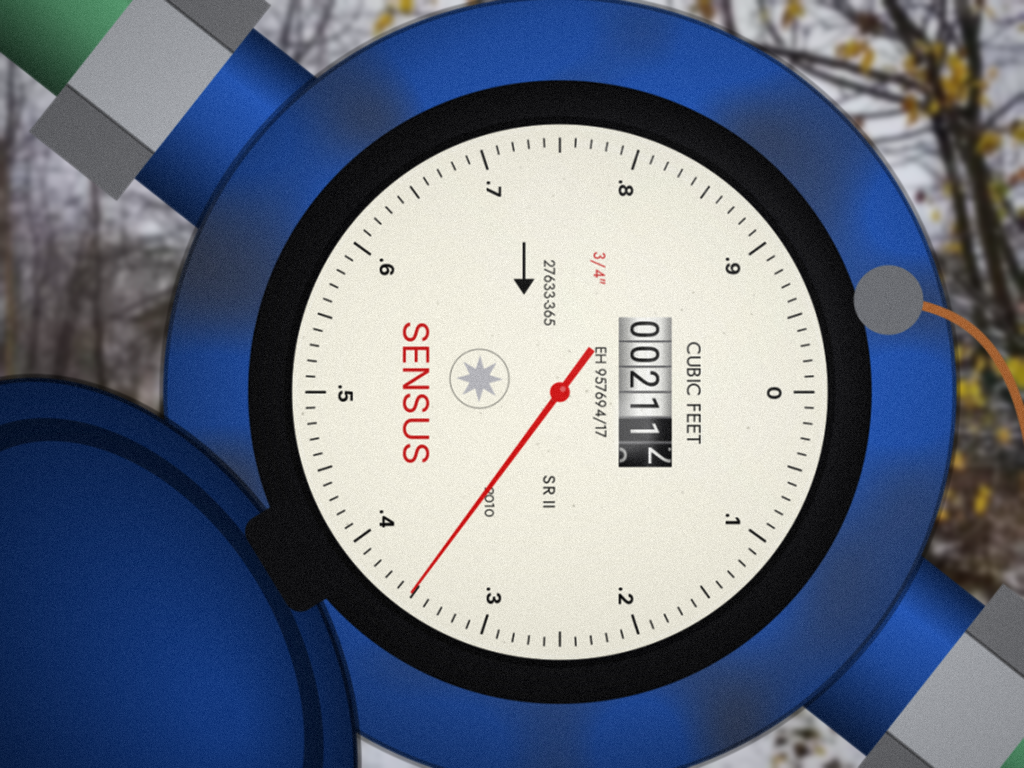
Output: 2112.35 ft³
